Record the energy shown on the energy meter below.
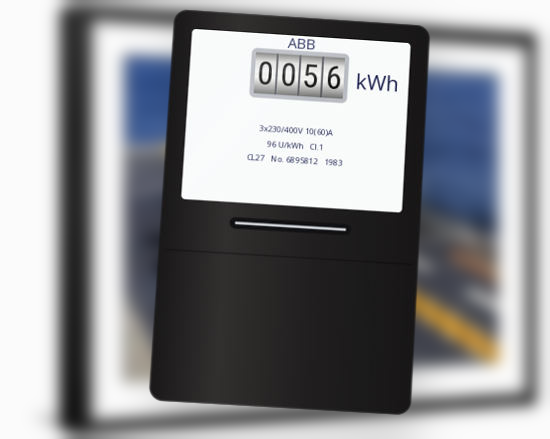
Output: 56 kWh
